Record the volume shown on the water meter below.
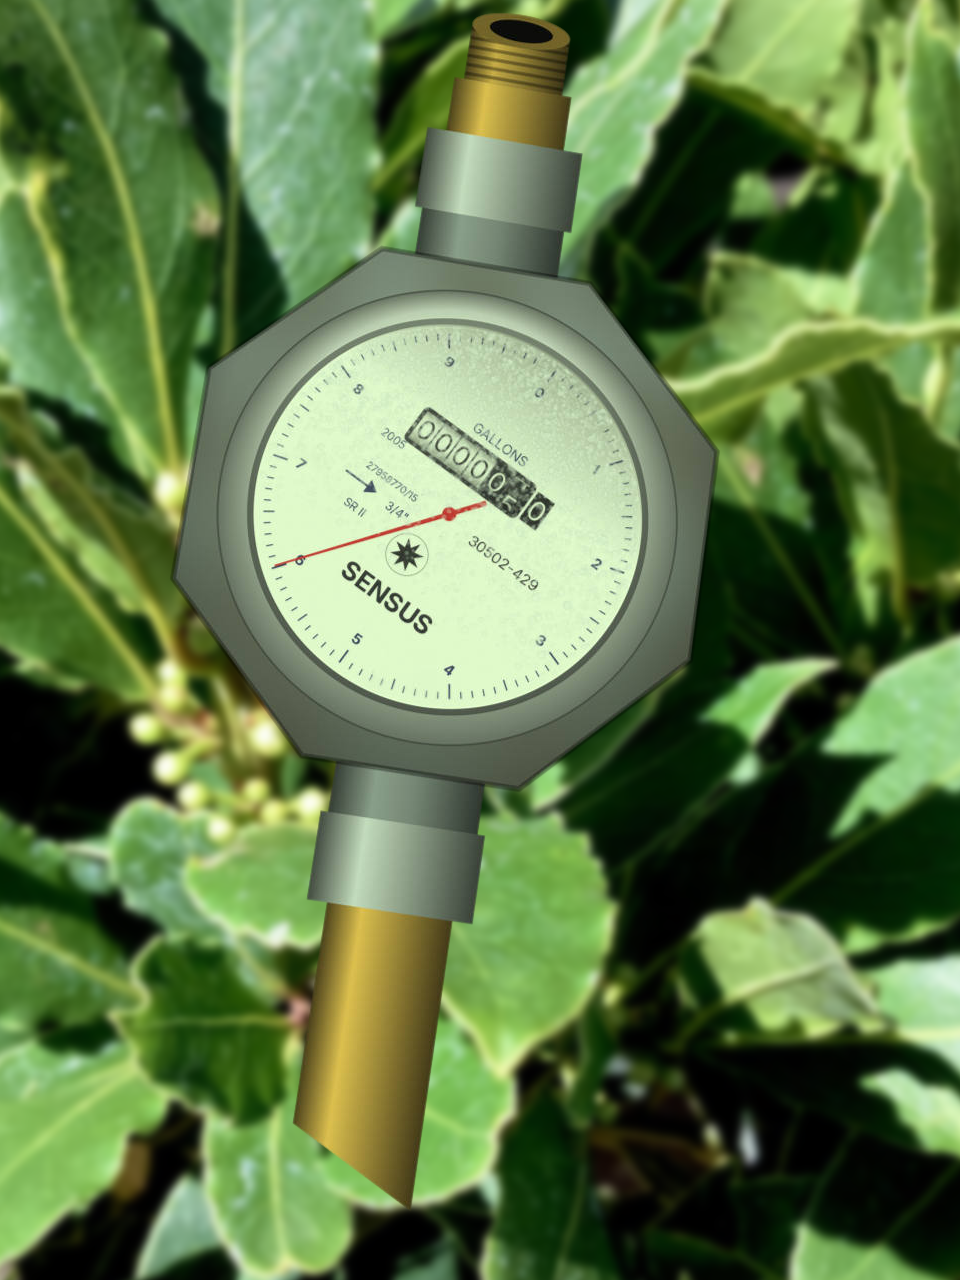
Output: 46.0 gal
